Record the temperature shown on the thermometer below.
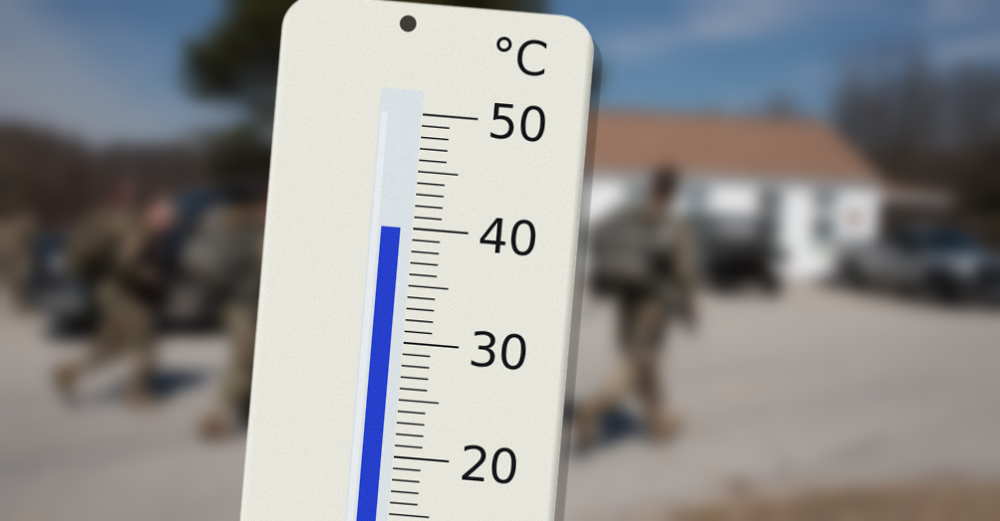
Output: 40 °C
